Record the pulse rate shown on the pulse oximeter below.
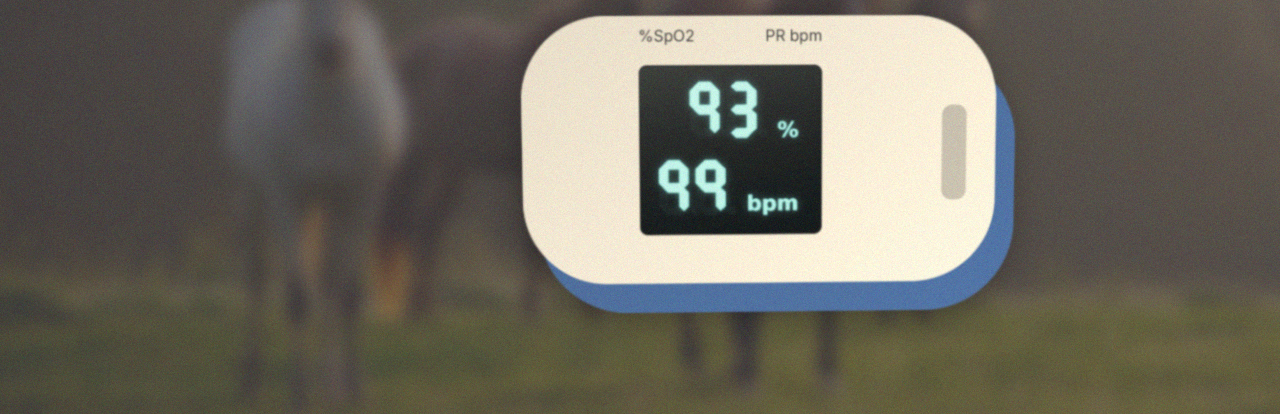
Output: 99 bpm
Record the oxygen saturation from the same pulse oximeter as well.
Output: 93 %
